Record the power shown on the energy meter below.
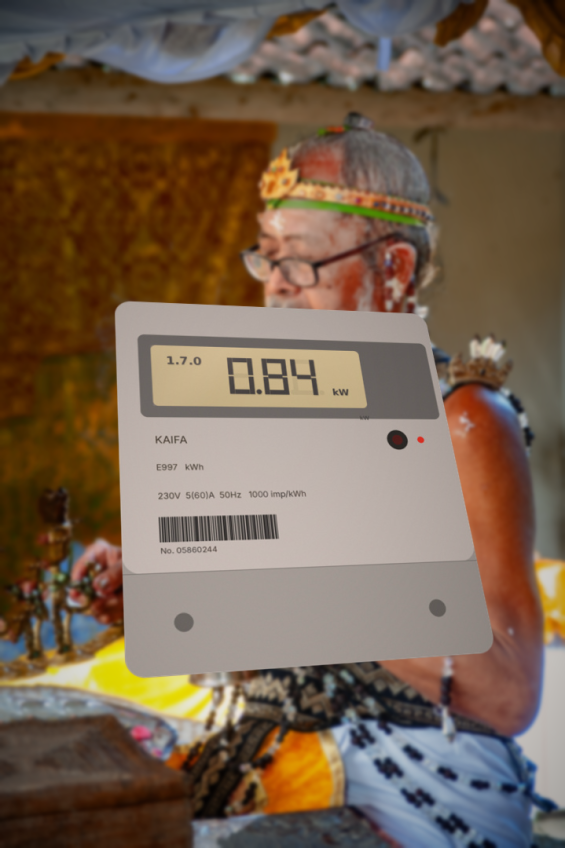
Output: 0.84 kW
